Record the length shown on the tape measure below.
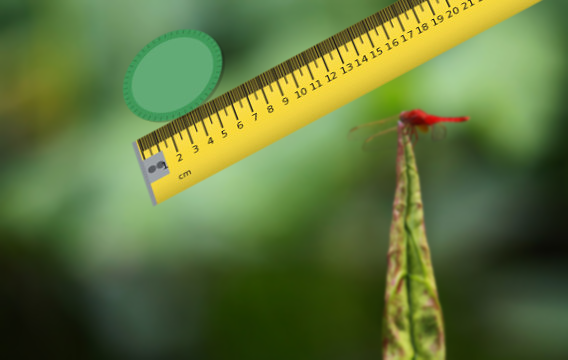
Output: 6.5 cm
